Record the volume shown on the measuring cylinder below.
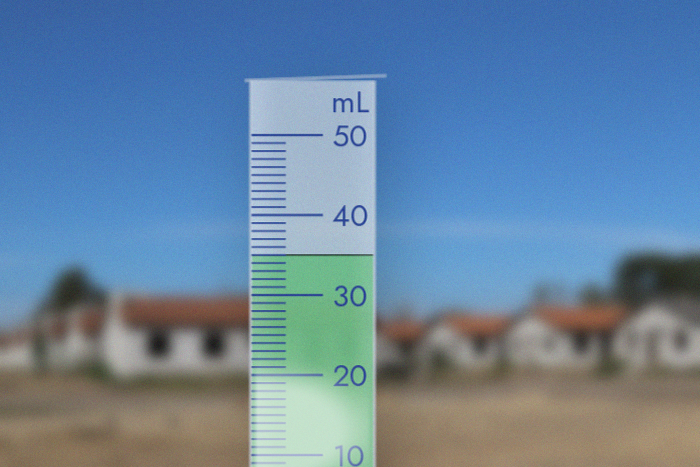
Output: 35 mL
